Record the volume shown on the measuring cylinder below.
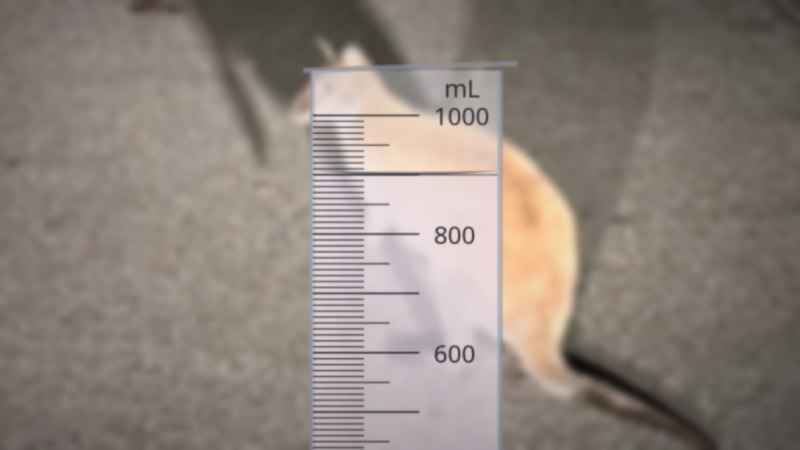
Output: 900 mL
